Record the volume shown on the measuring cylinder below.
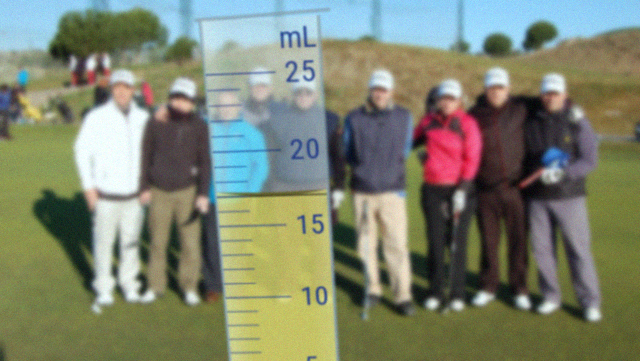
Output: 17 mL
